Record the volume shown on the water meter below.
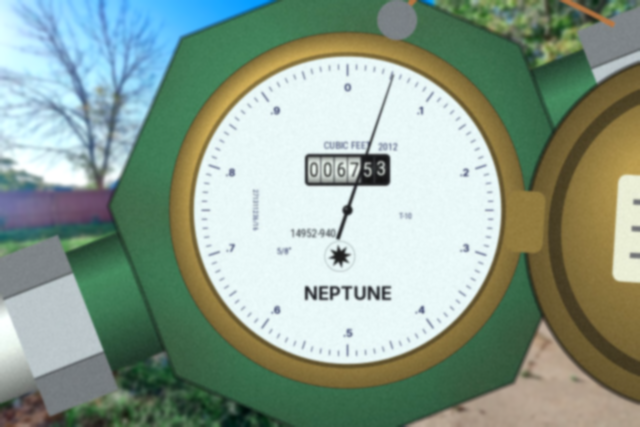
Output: 6753.05 ft³
